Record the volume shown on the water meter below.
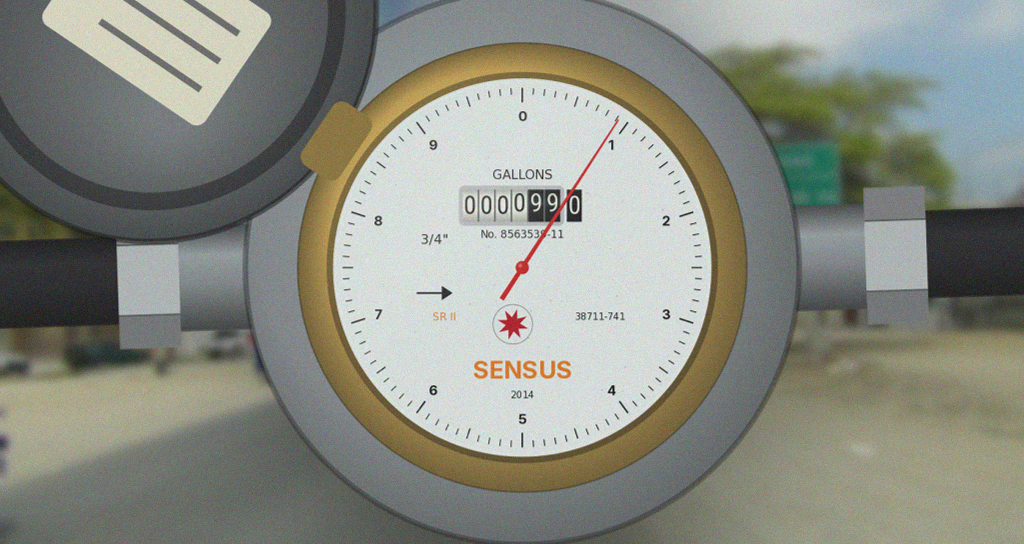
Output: 990.9 gal
